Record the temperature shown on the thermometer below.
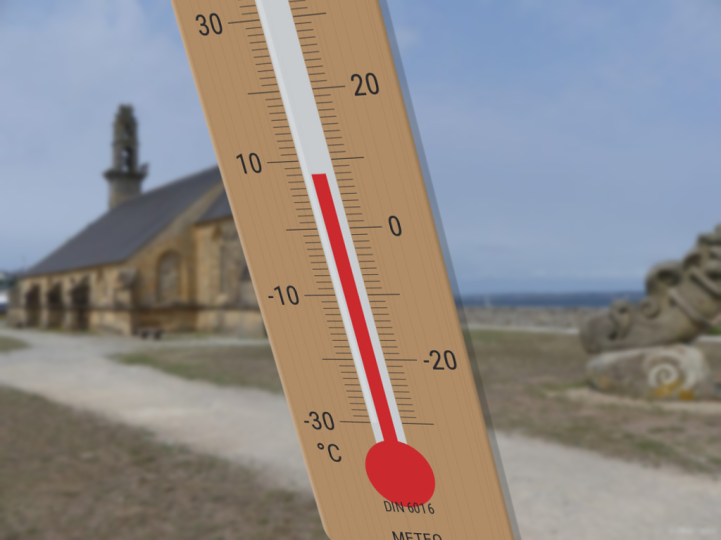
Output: 8 °C
